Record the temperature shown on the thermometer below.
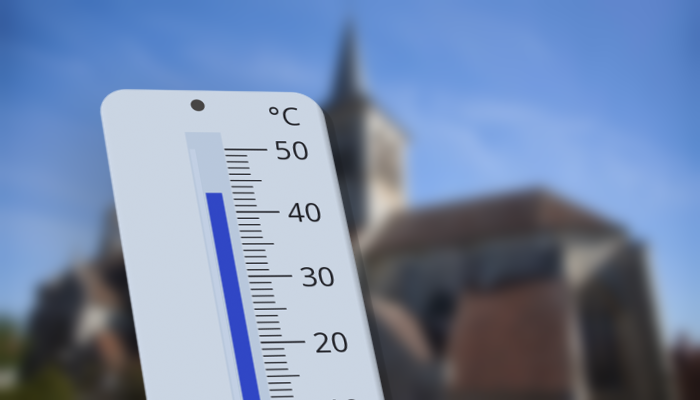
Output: 43 °C
